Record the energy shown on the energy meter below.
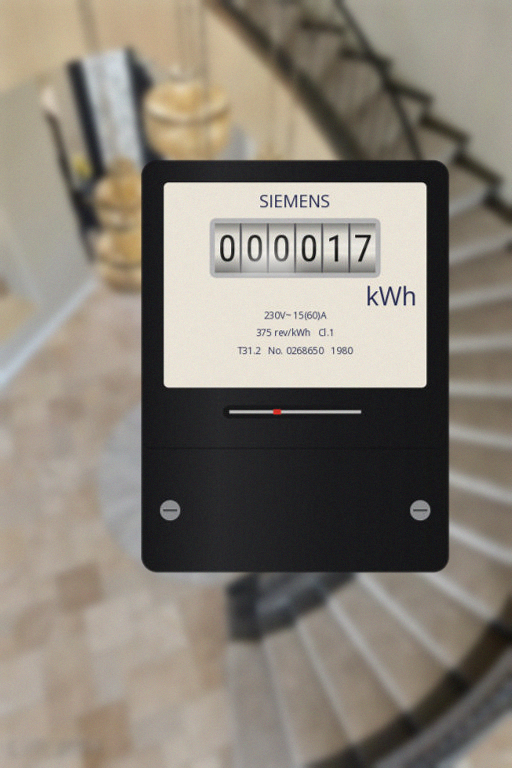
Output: 17 kWh
